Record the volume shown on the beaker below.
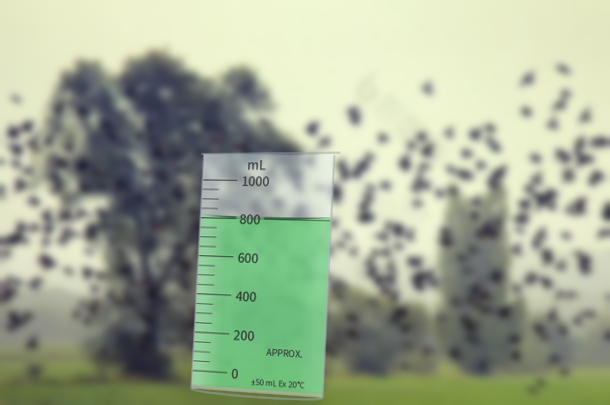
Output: 800 mL
